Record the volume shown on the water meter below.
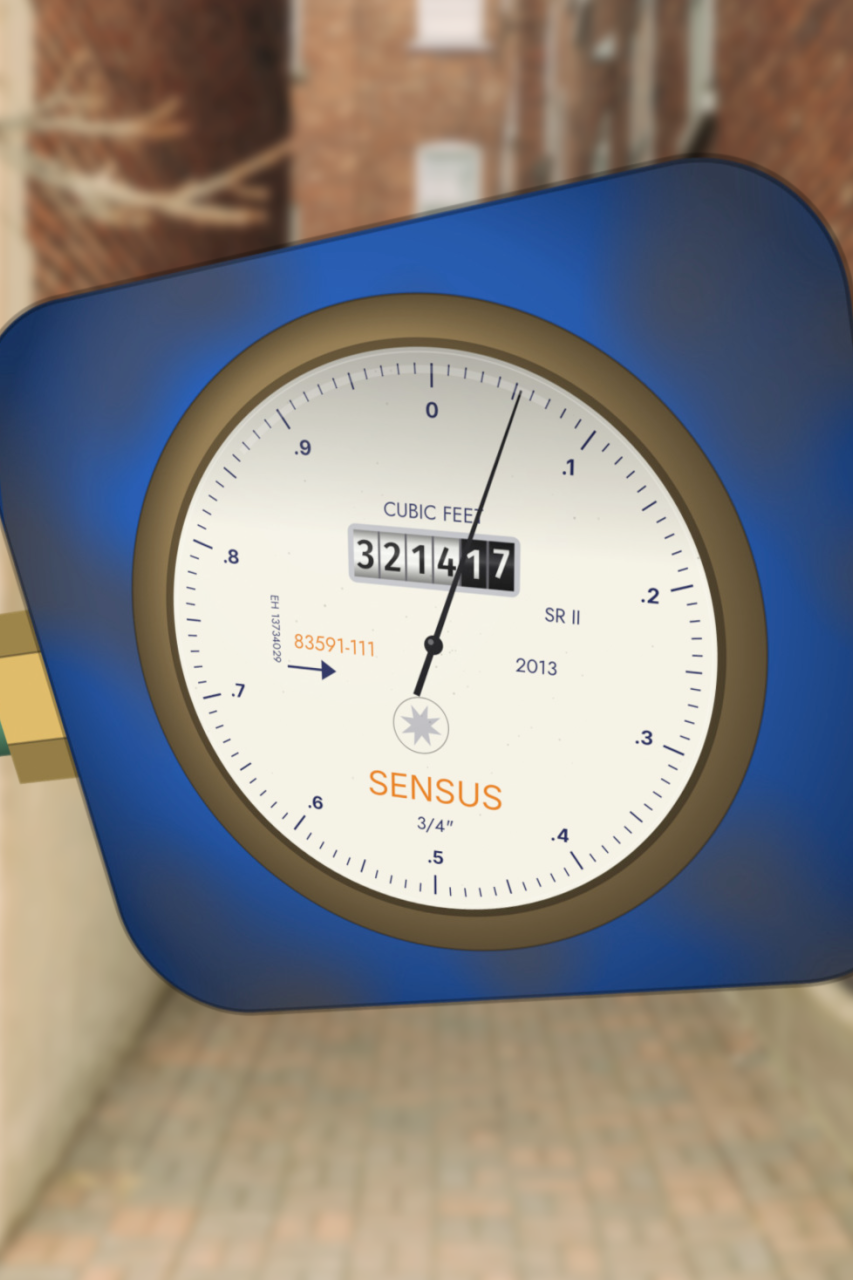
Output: 321417.05 ft³
